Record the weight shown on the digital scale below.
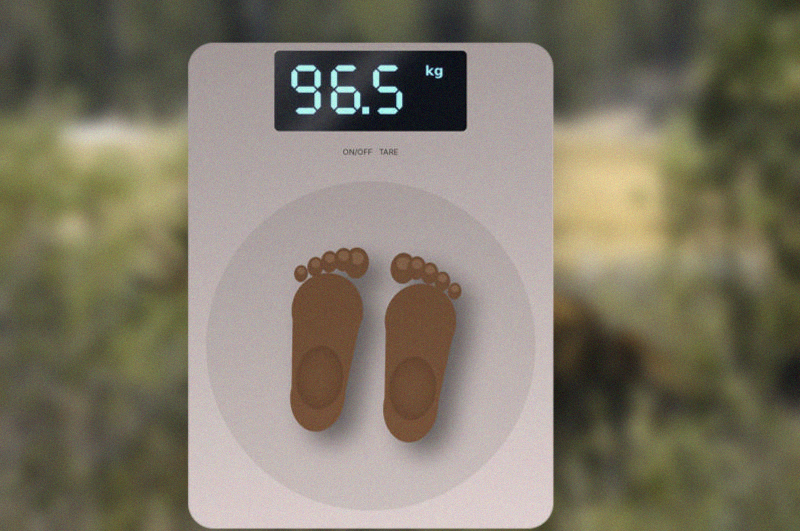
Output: 96.5 kg
